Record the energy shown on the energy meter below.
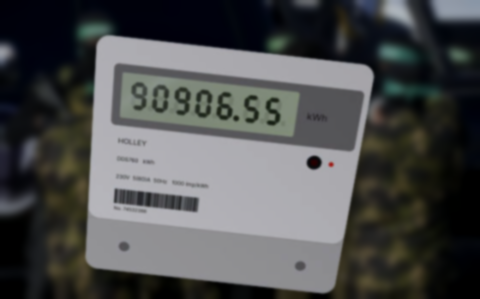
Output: 90906.55 kWh
